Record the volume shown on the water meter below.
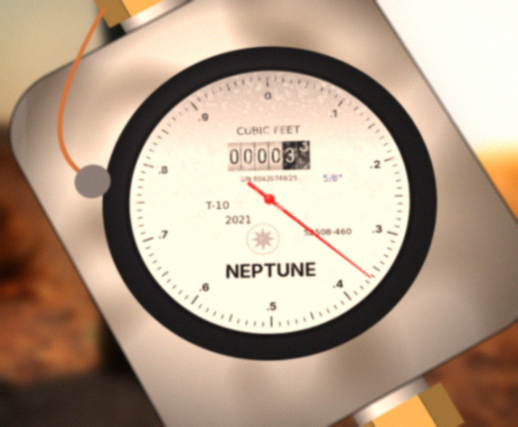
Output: 33.36 ft³
